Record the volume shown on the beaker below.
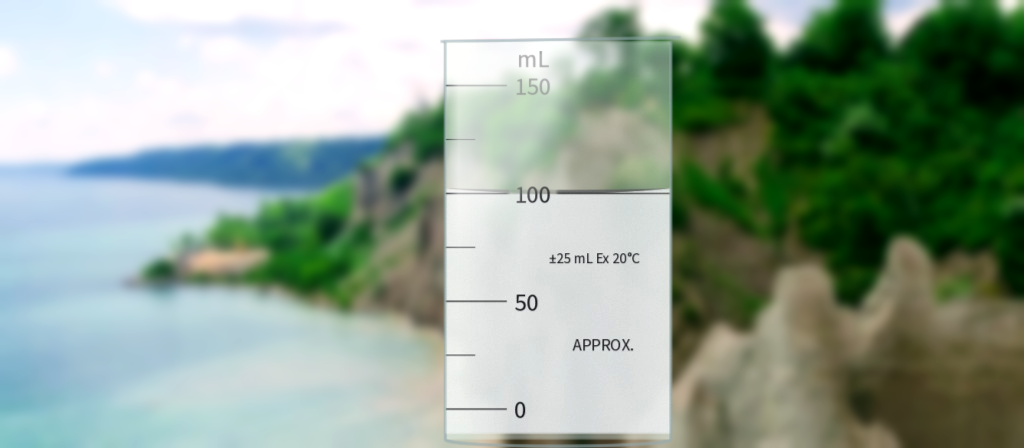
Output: 100 mL
